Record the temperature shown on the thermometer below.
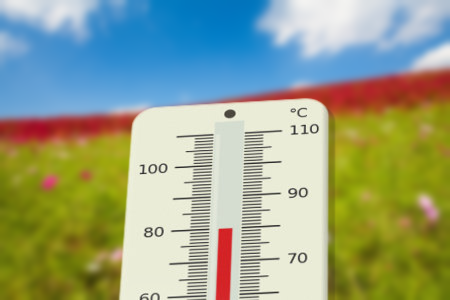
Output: 80 °C
